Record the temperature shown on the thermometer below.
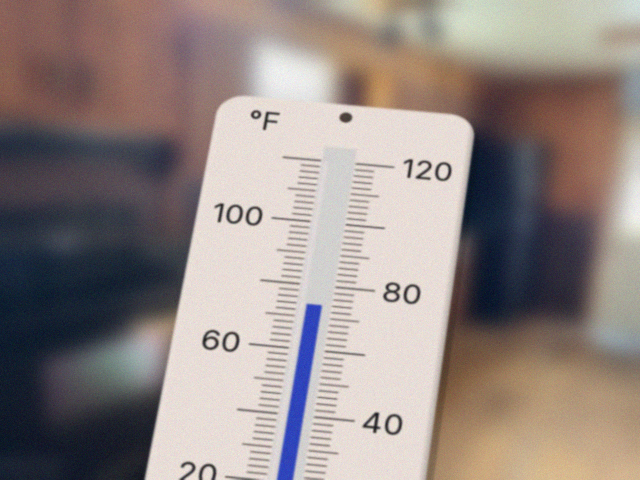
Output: 74 °F
